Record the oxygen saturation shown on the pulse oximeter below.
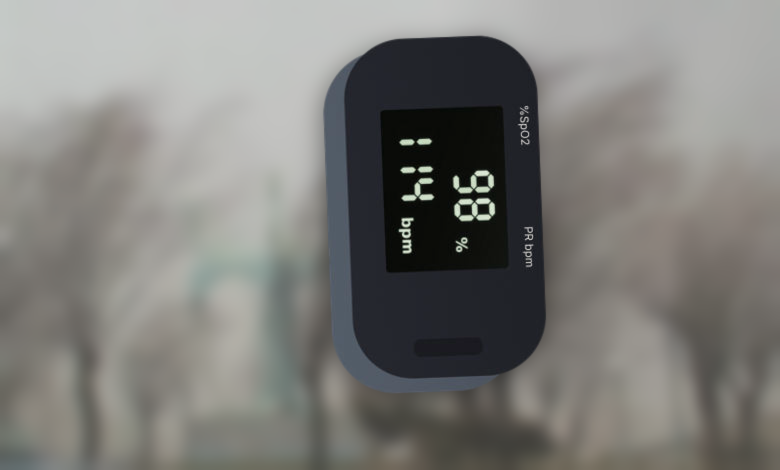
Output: 98 %
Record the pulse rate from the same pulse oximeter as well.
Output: 114 bpm
